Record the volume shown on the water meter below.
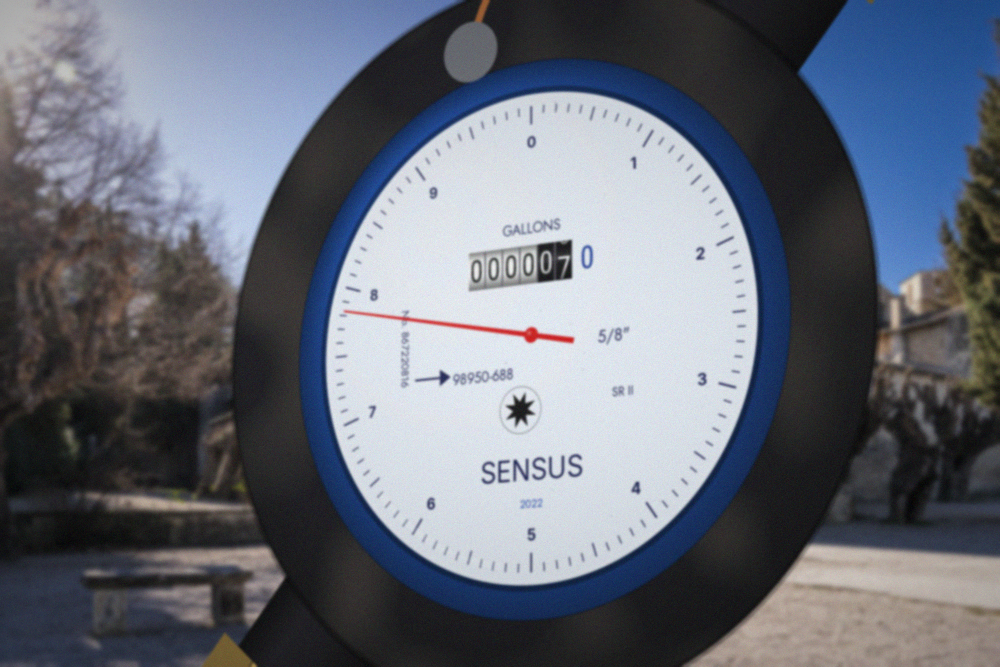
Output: 67.8 gal
